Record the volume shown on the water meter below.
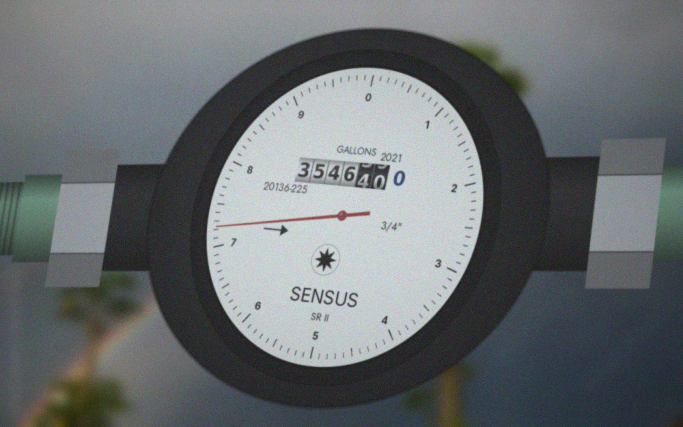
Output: 3546397.2 gal
